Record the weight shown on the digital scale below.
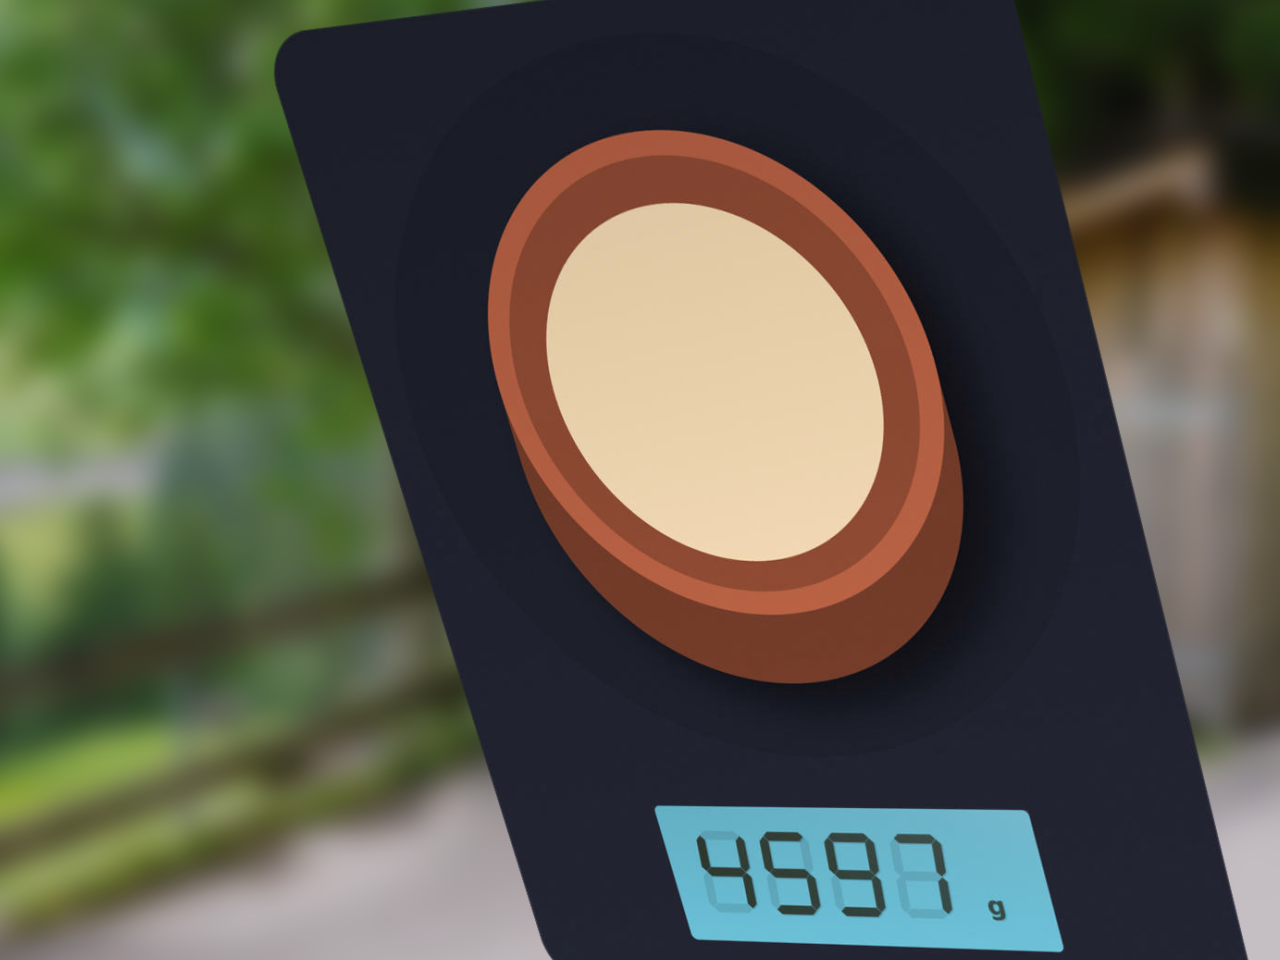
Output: 4597 g
